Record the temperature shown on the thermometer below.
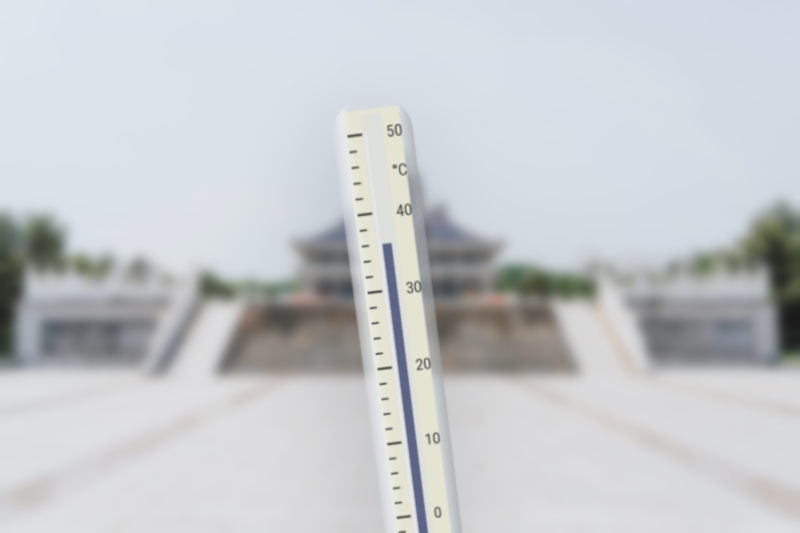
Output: 36 °C
